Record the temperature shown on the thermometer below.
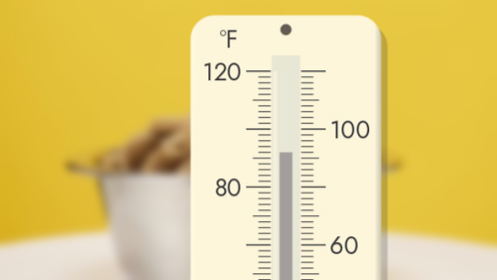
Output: 92 °F
